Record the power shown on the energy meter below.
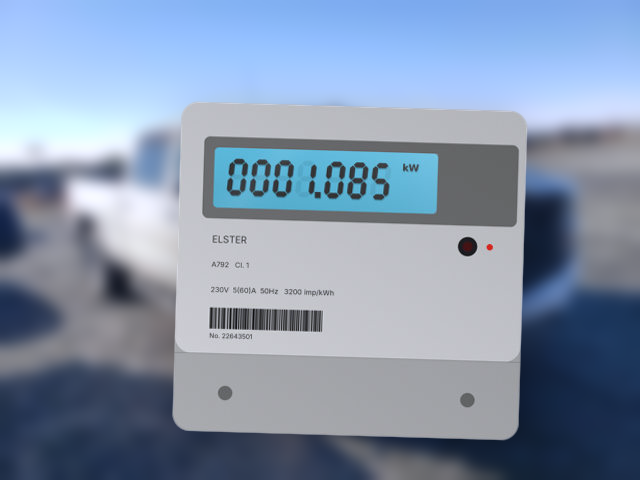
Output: 1.085 kW
